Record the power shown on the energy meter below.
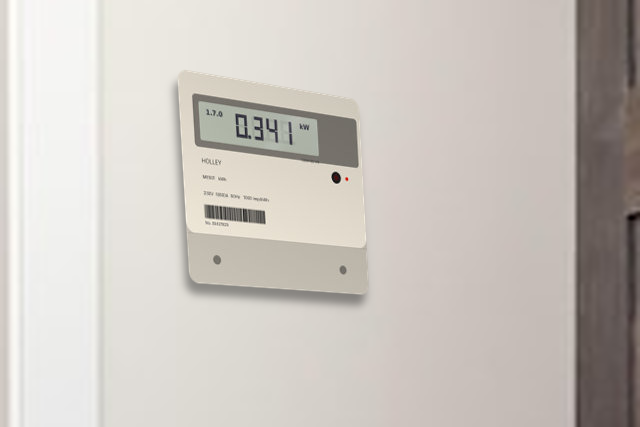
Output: 0.341 kW
